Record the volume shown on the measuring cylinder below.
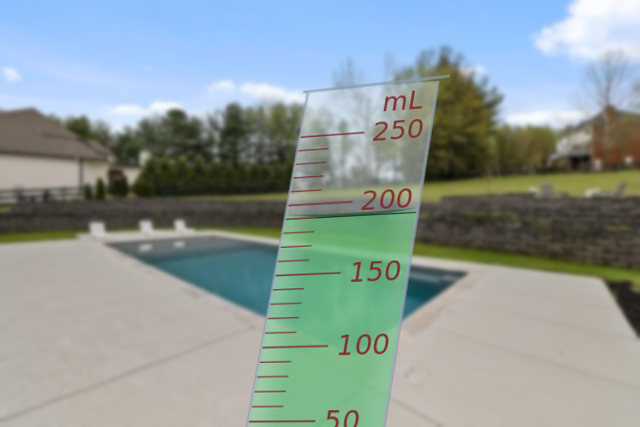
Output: 190 mL
